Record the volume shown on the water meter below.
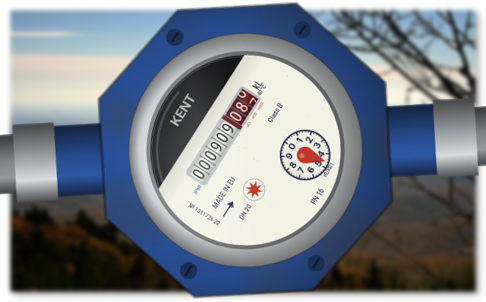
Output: 909.0864 kL
